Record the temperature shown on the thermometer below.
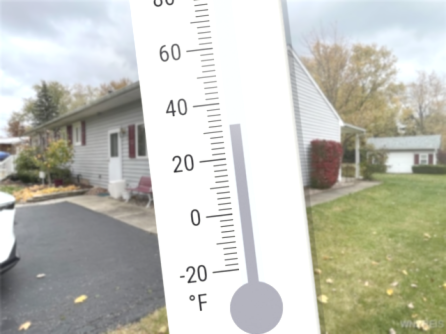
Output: 32 °F
